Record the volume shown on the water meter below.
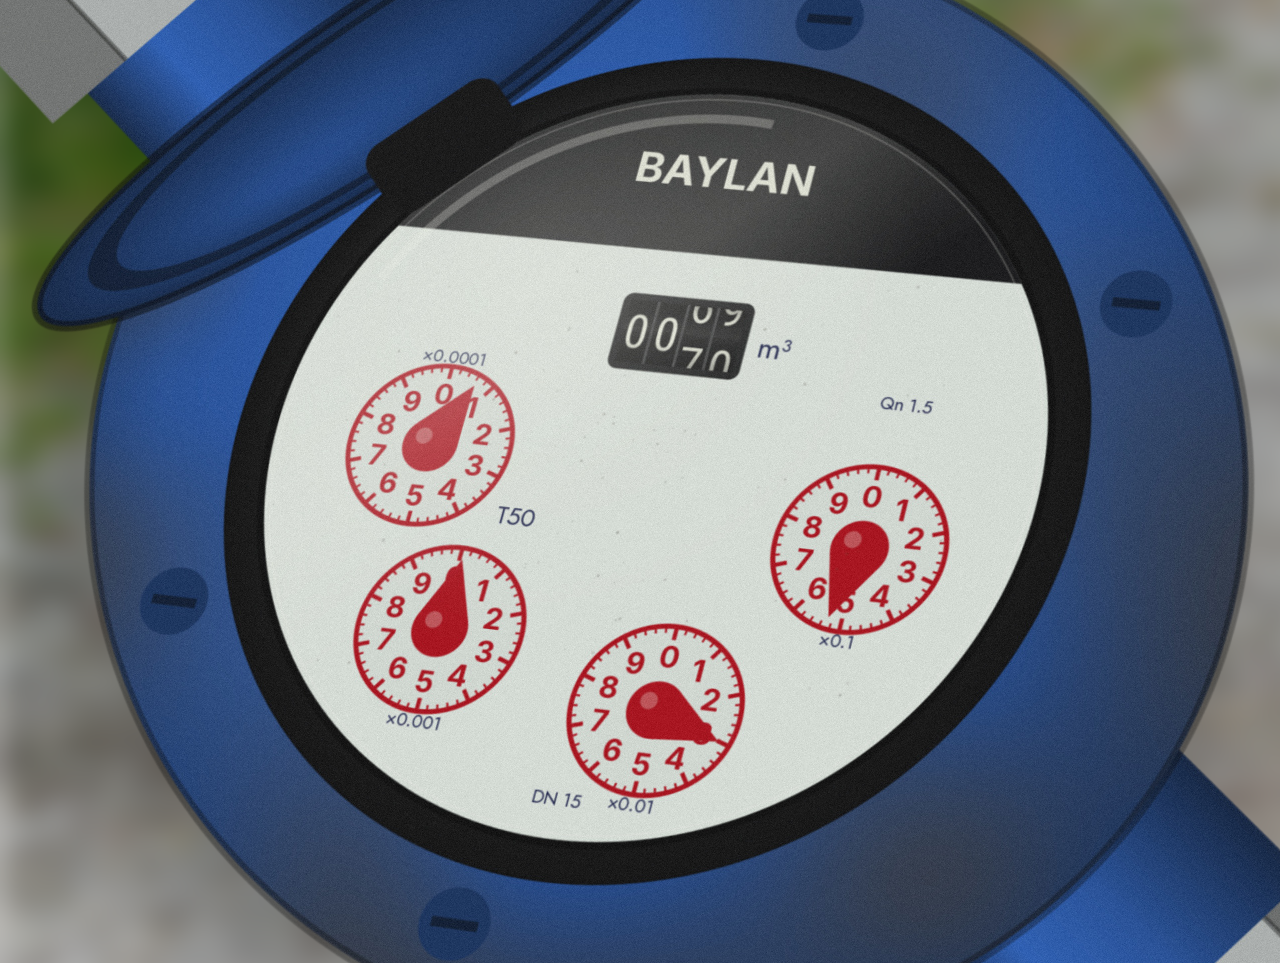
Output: 69.5300 m³
